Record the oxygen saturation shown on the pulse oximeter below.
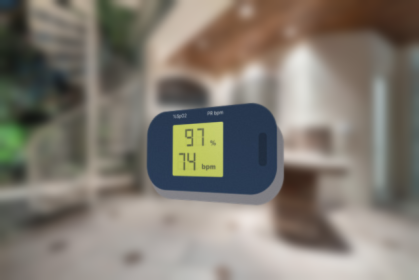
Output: 97 %
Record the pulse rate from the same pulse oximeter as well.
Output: 74 bpm
